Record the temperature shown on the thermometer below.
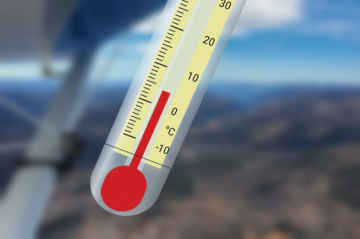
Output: 4 °C
